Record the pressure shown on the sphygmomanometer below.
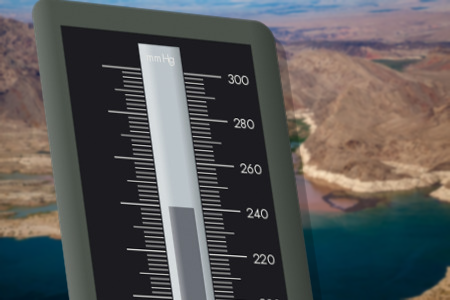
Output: 240 mmHg
